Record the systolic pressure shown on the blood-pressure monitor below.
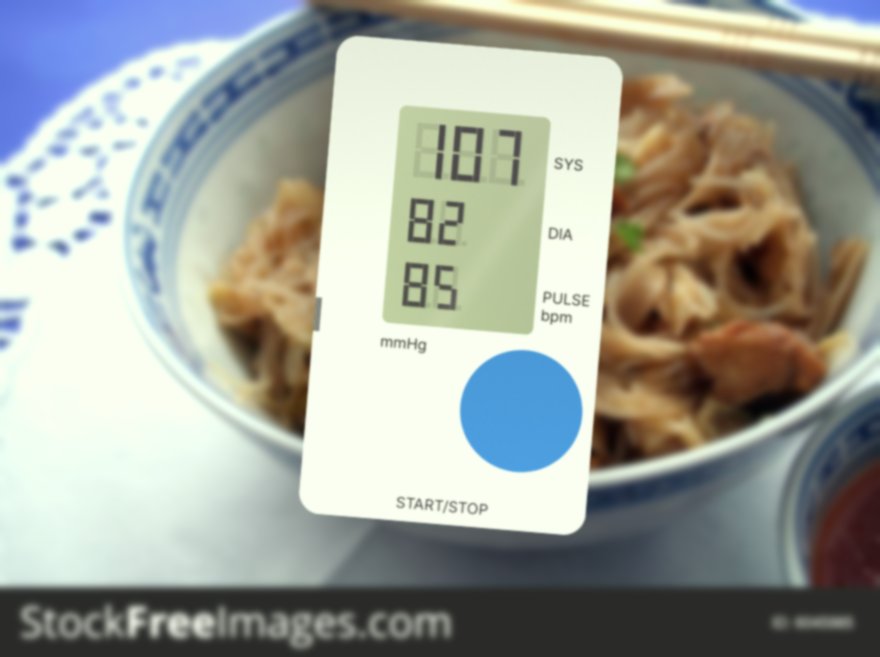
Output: 107 mmHg
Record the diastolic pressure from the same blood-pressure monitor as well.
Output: 82 mmHg
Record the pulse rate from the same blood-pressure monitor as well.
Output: 85 bpm
